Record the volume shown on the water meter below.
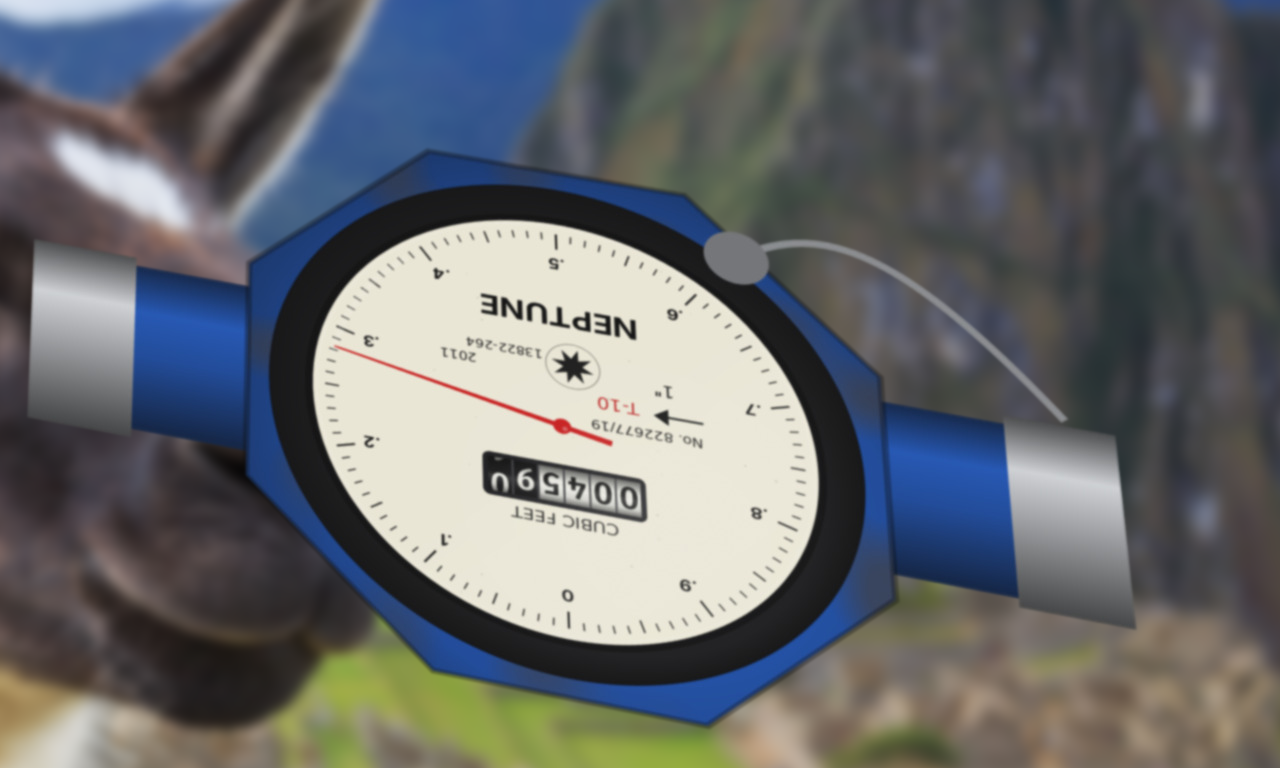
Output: 4590.28 ft³
